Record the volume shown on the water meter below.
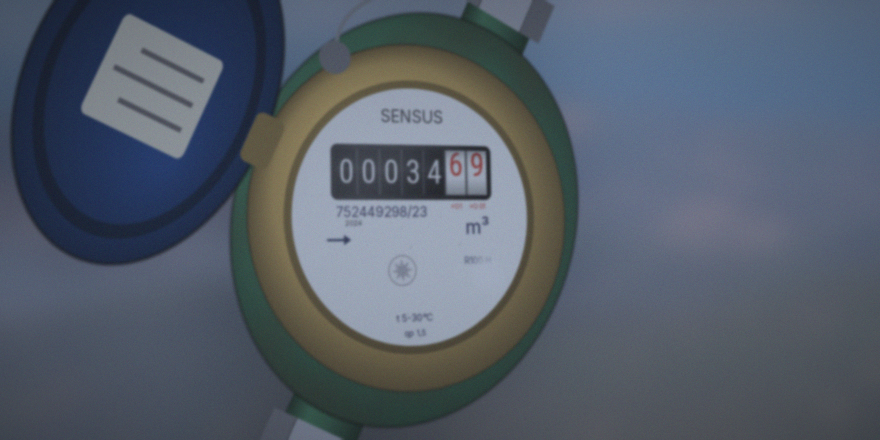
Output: 34.69 m³
